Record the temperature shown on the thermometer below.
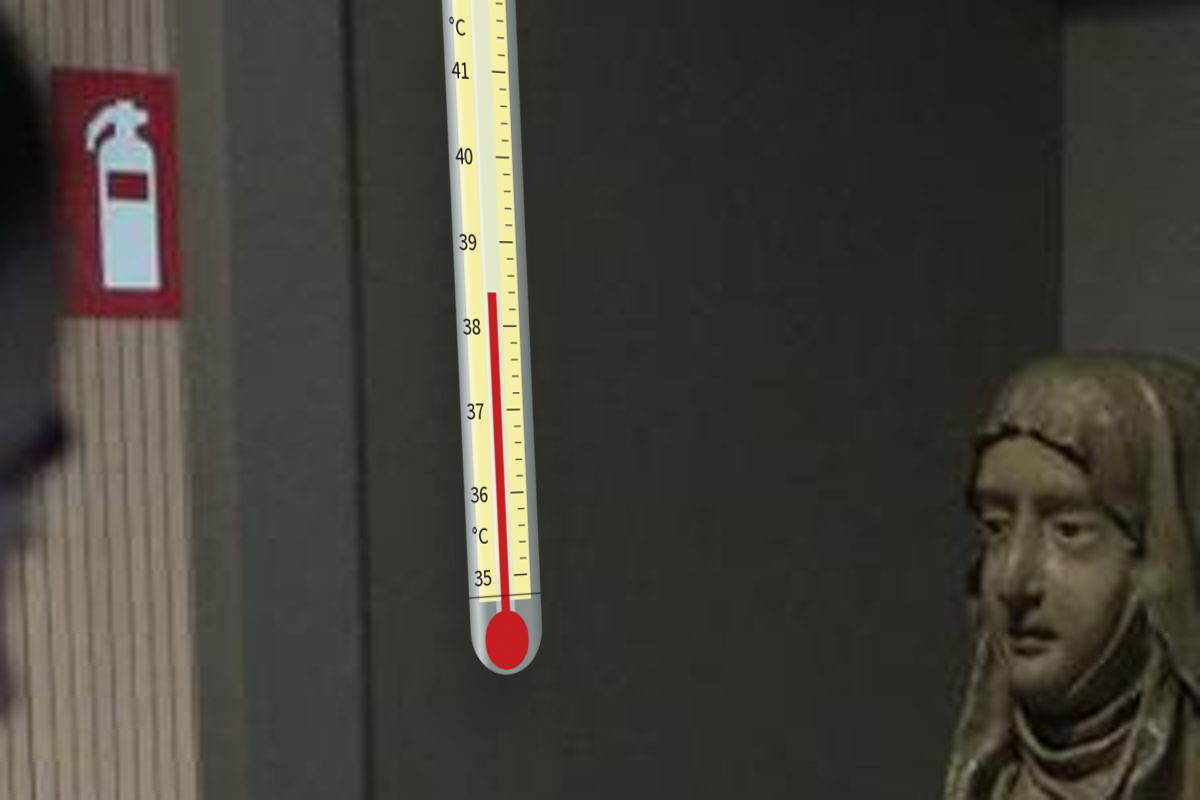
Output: 38.4 °C
